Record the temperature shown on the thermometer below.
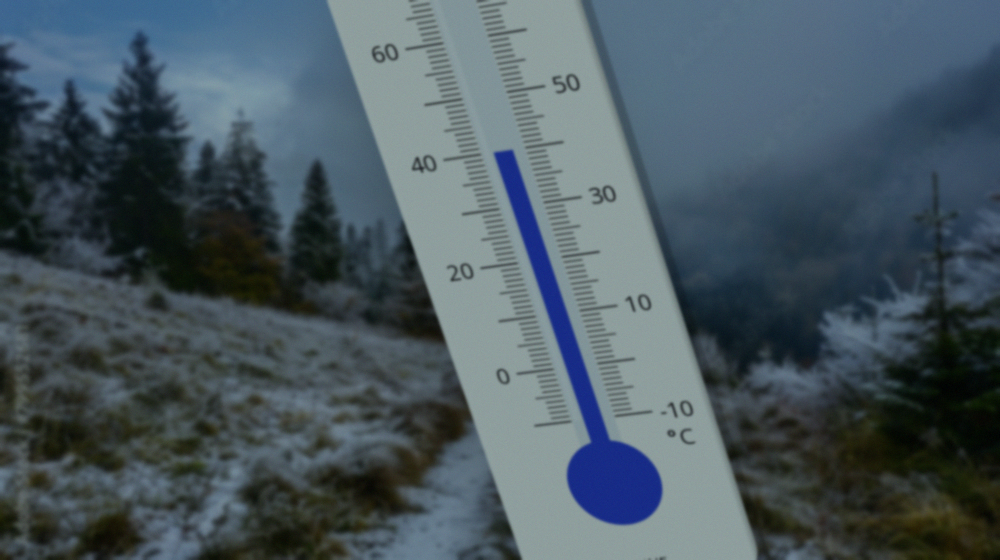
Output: 40 °C
